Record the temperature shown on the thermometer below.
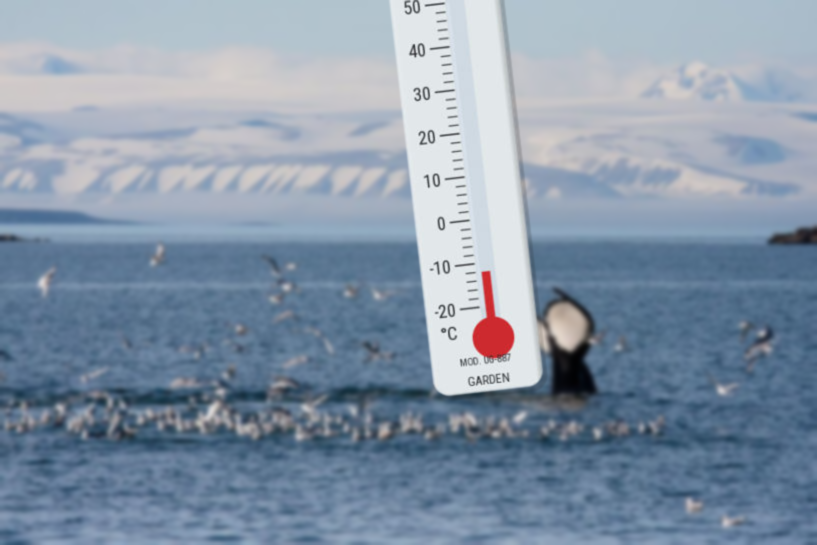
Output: -12 °C
